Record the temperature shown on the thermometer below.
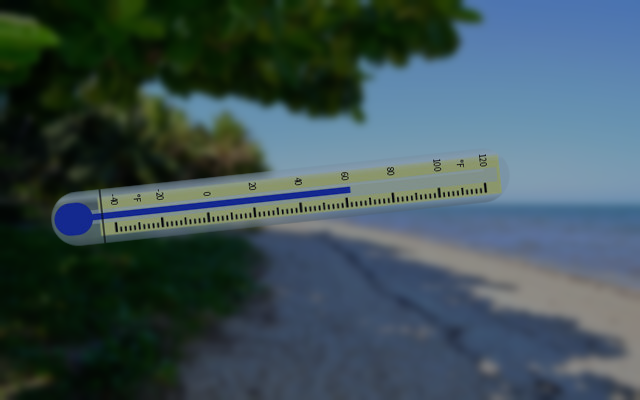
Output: 62 °F
